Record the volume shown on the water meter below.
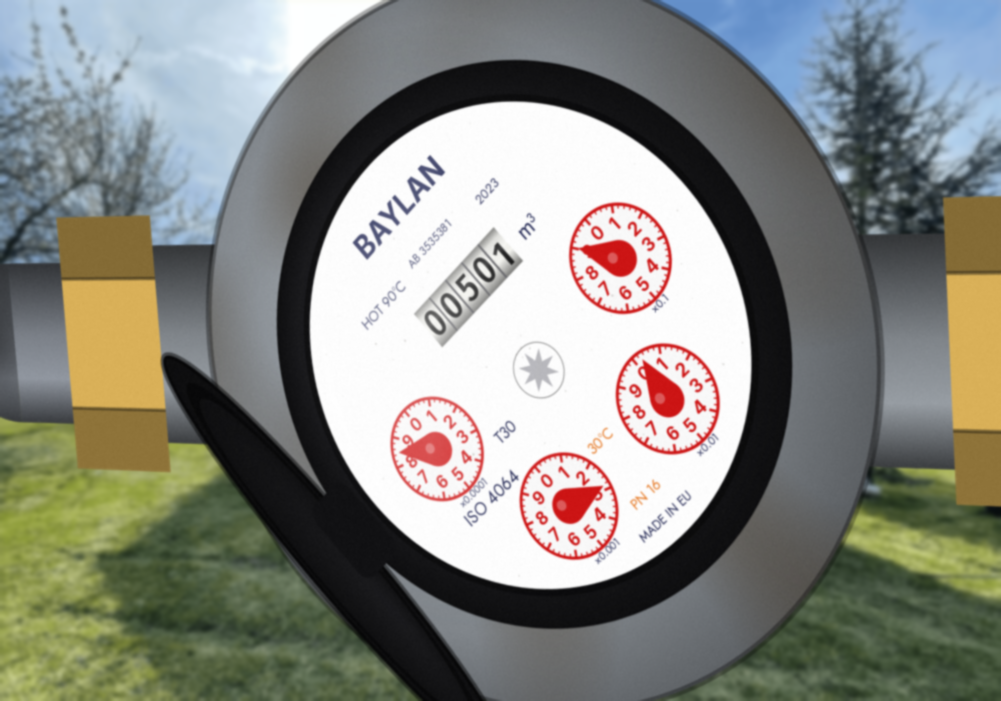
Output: 500.9028 m³
